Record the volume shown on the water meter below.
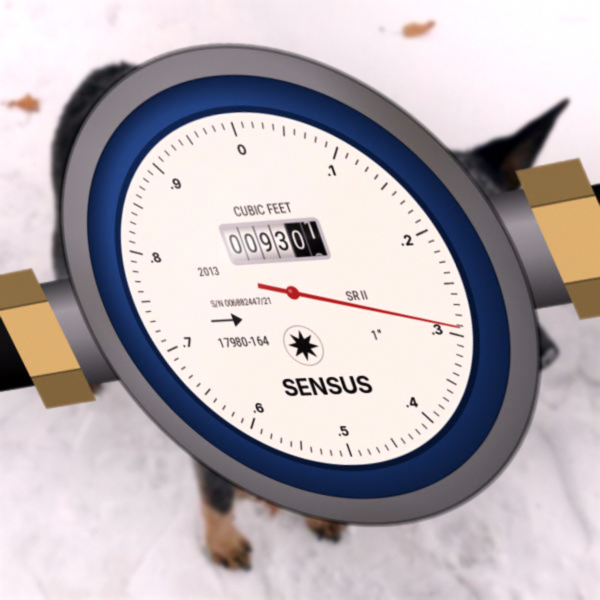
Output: 9301.29 ft³
